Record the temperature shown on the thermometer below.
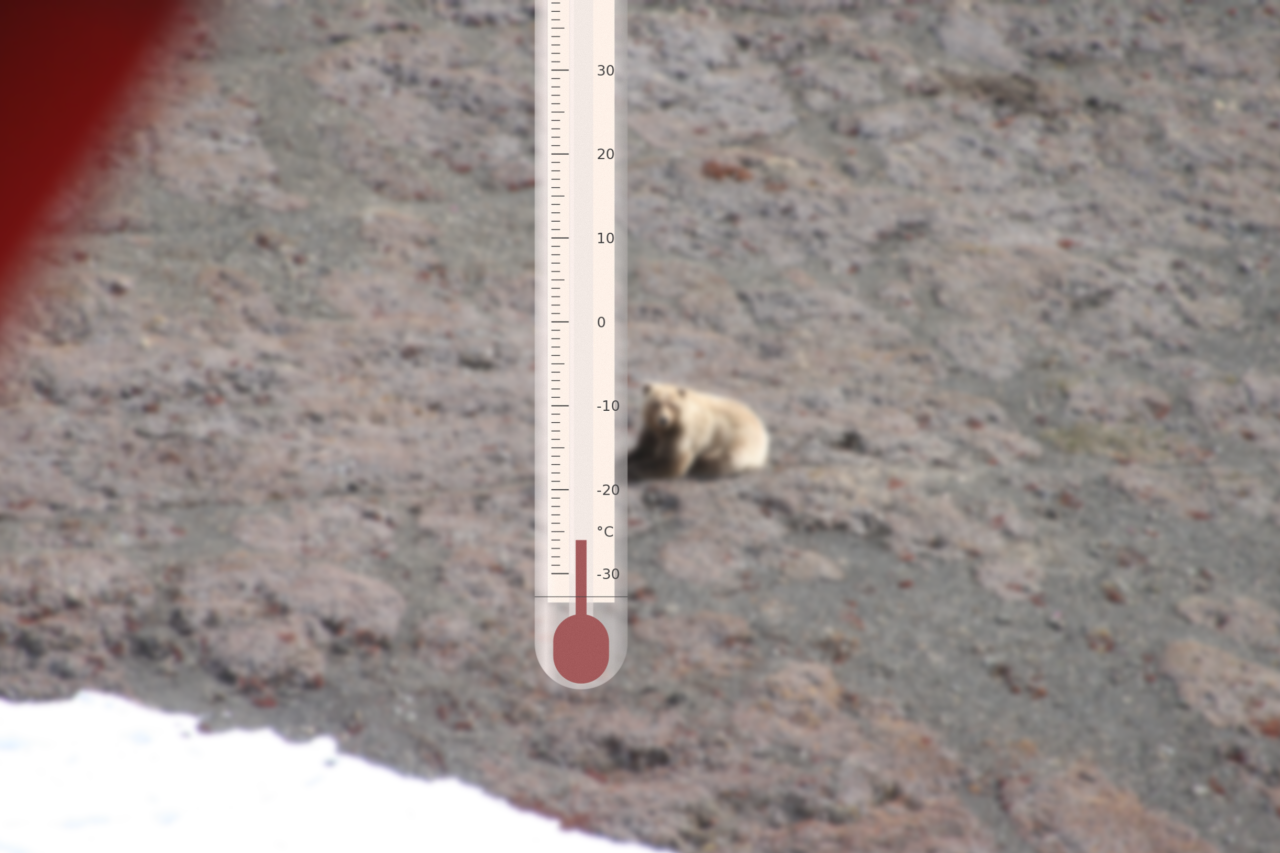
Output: -26 °C
